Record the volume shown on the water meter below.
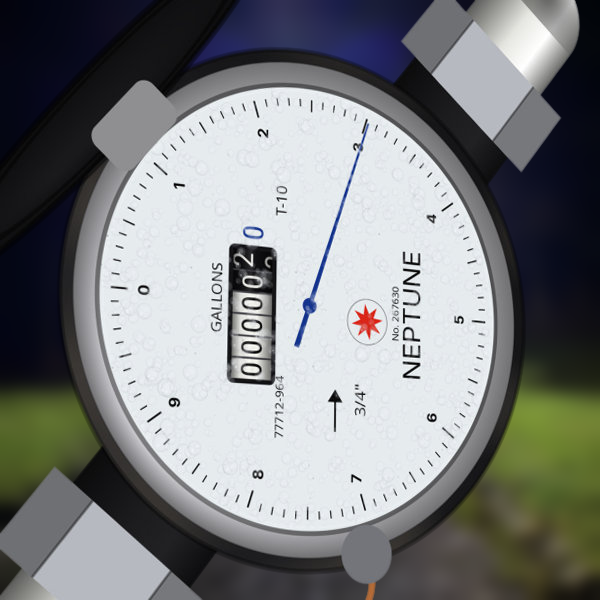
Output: 23.0 gal
